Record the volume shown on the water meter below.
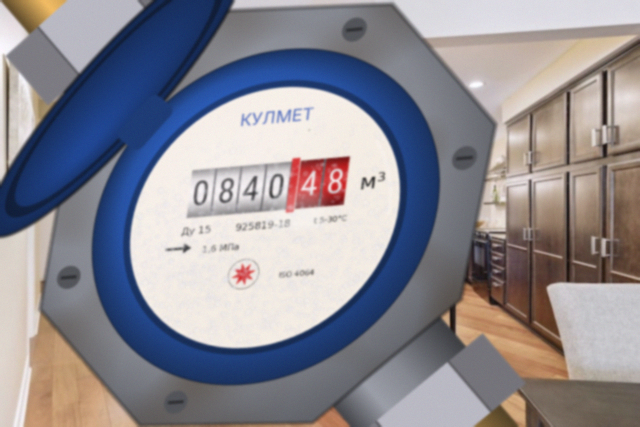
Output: 840.48 m³
